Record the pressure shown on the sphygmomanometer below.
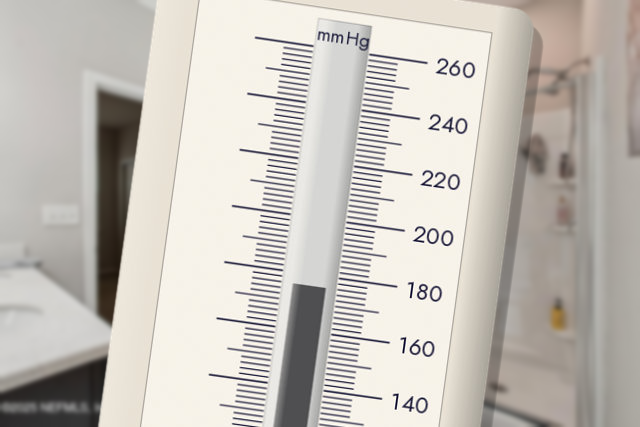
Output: 176 mmHg
